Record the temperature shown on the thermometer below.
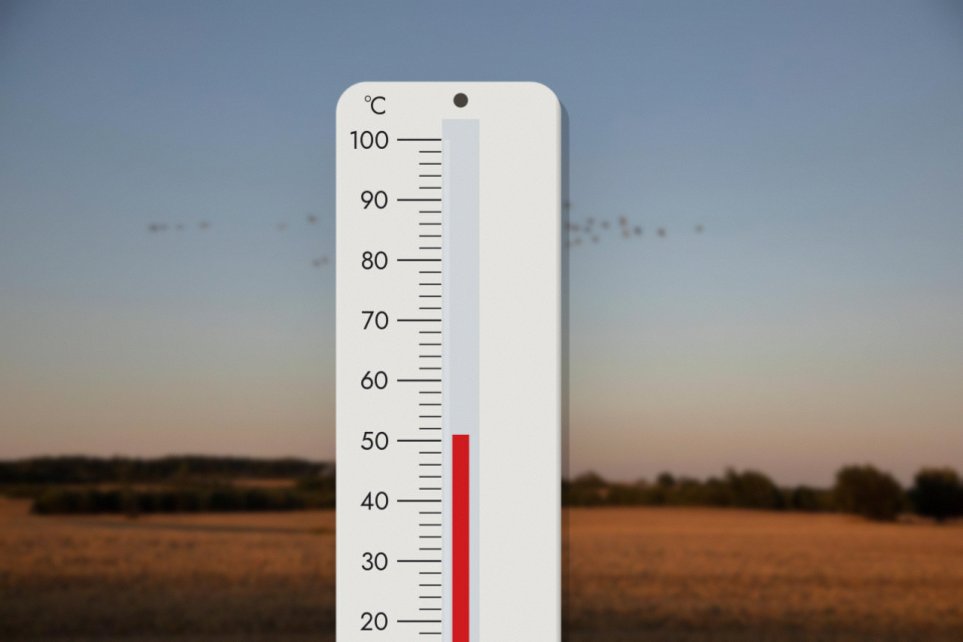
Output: 51 °C
